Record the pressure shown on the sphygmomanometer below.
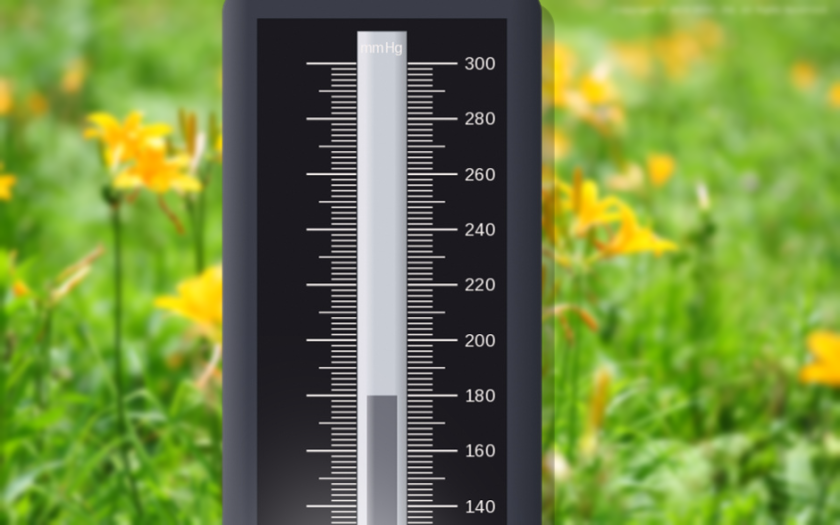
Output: 180 mmHg
